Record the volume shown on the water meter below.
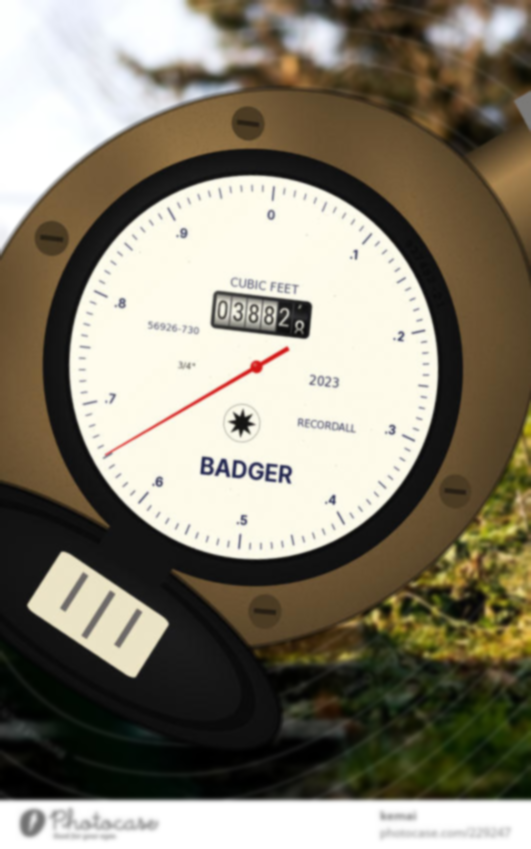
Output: 38827.65 ft³
